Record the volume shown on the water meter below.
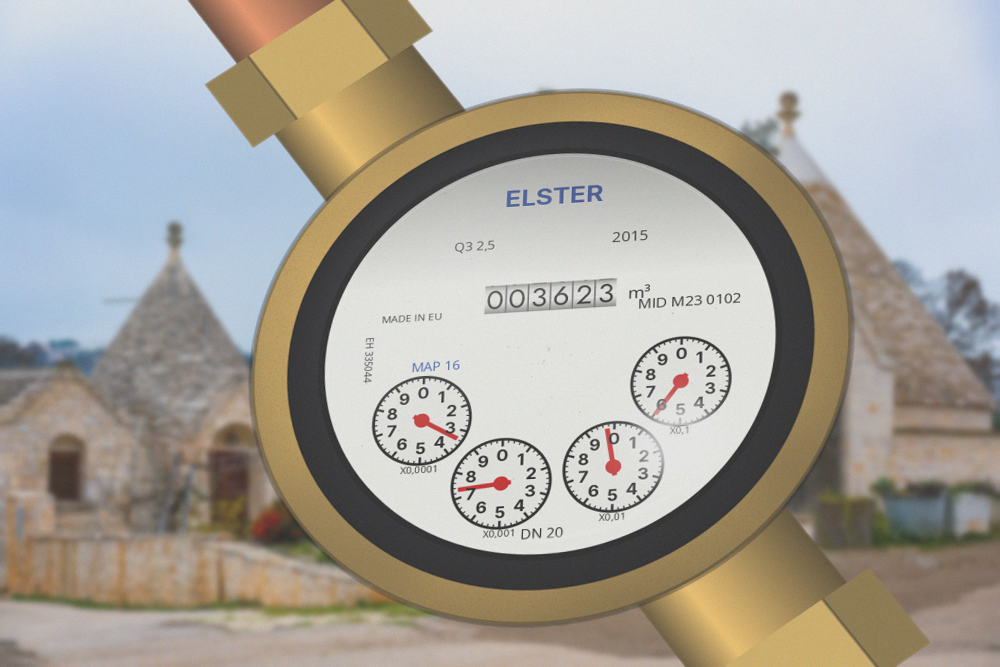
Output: 3623.5973 m³
